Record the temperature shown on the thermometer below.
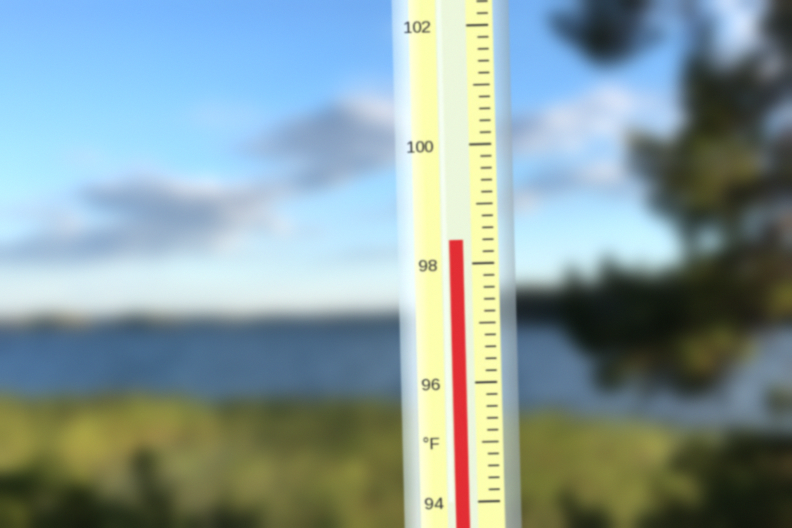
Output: 98.4 °F
